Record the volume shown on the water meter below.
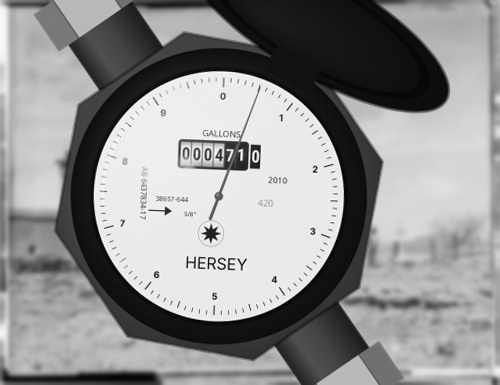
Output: 4710.5 gal
